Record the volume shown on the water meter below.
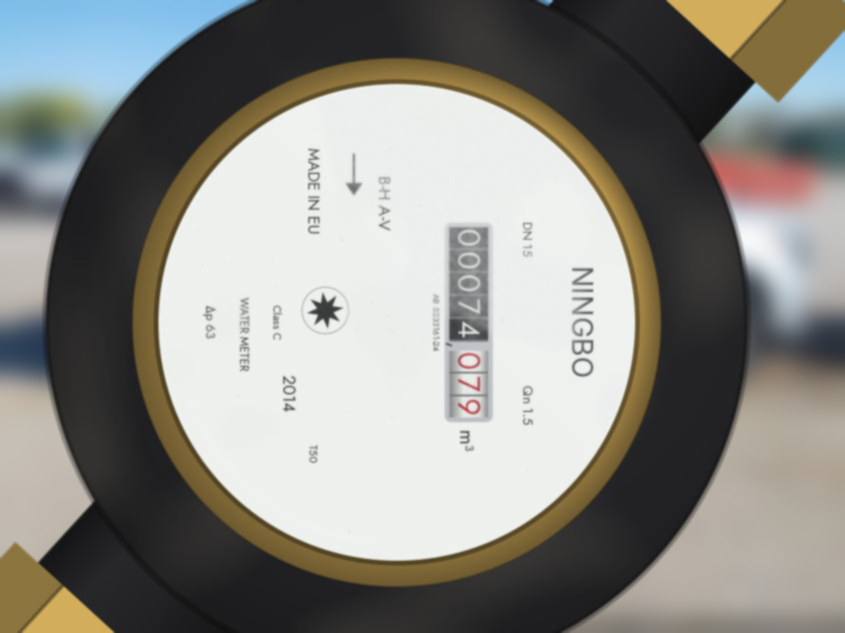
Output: 74.079 m³
